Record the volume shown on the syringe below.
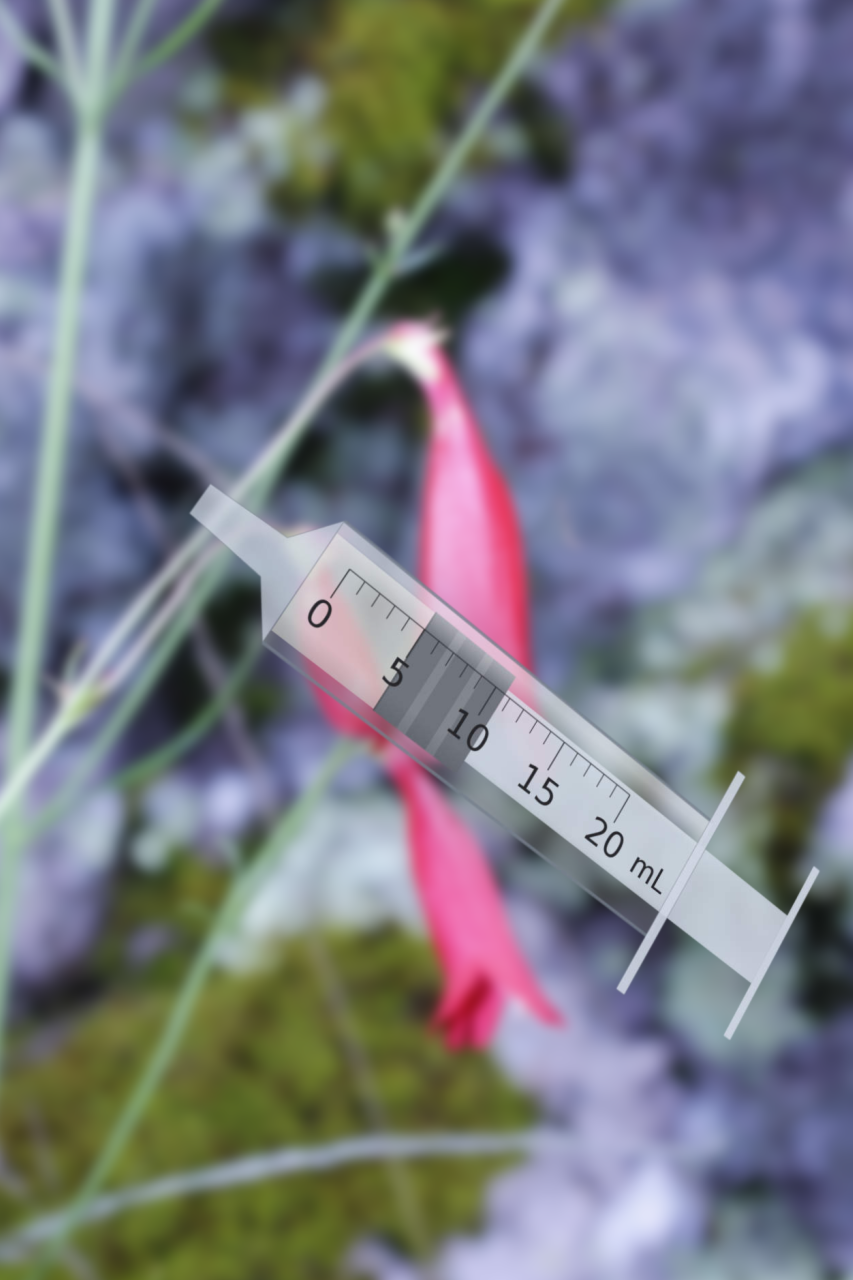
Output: 5 mL
